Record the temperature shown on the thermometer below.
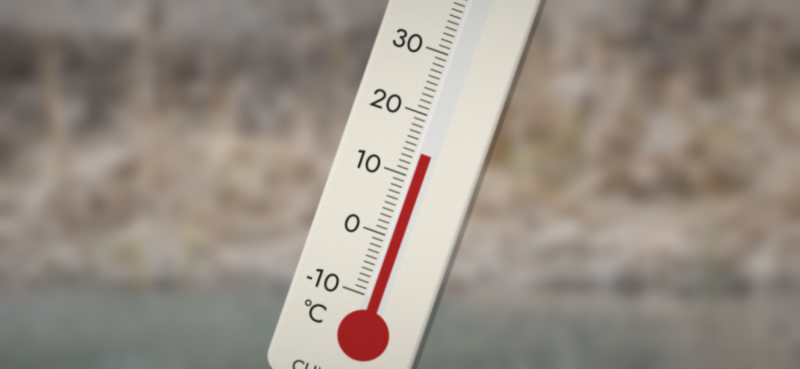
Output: 14 °C
